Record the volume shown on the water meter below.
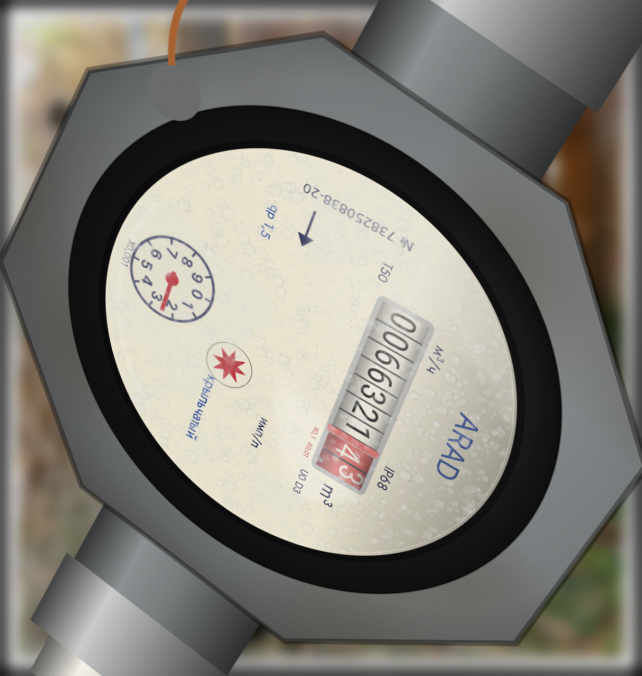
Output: 66321.432 m³
